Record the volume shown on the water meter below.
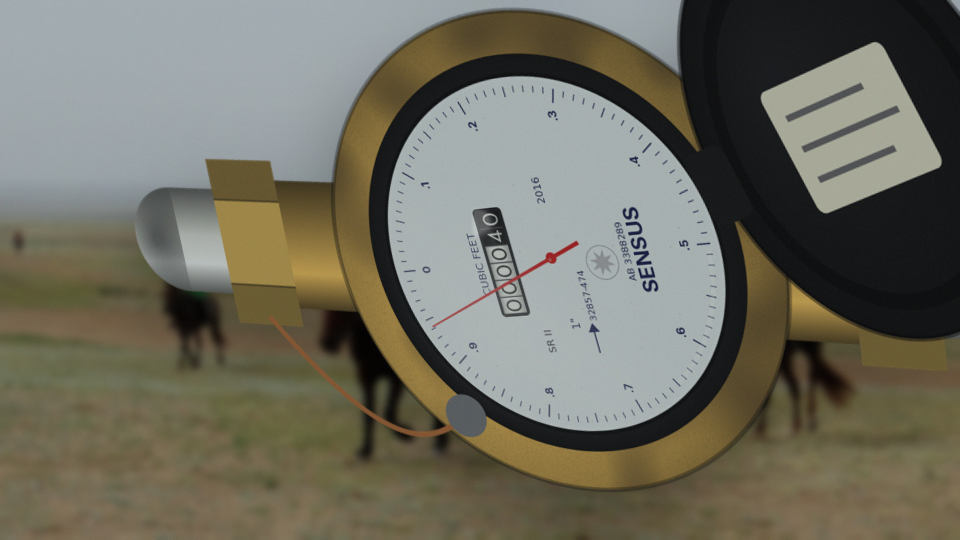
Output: 39.94 ft³
